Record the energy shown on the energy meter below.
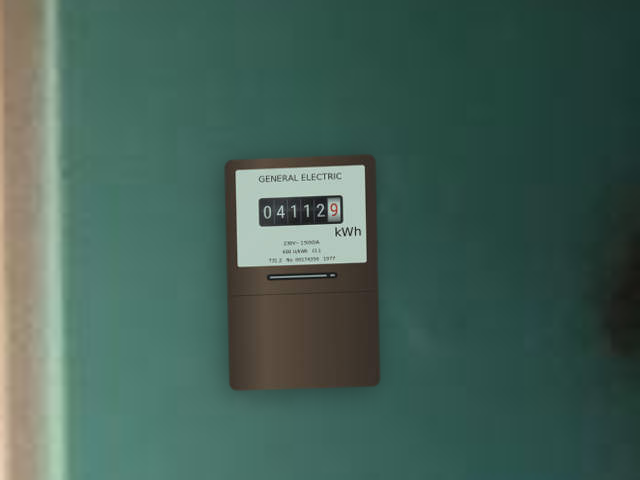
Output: 4112.9 kWh
